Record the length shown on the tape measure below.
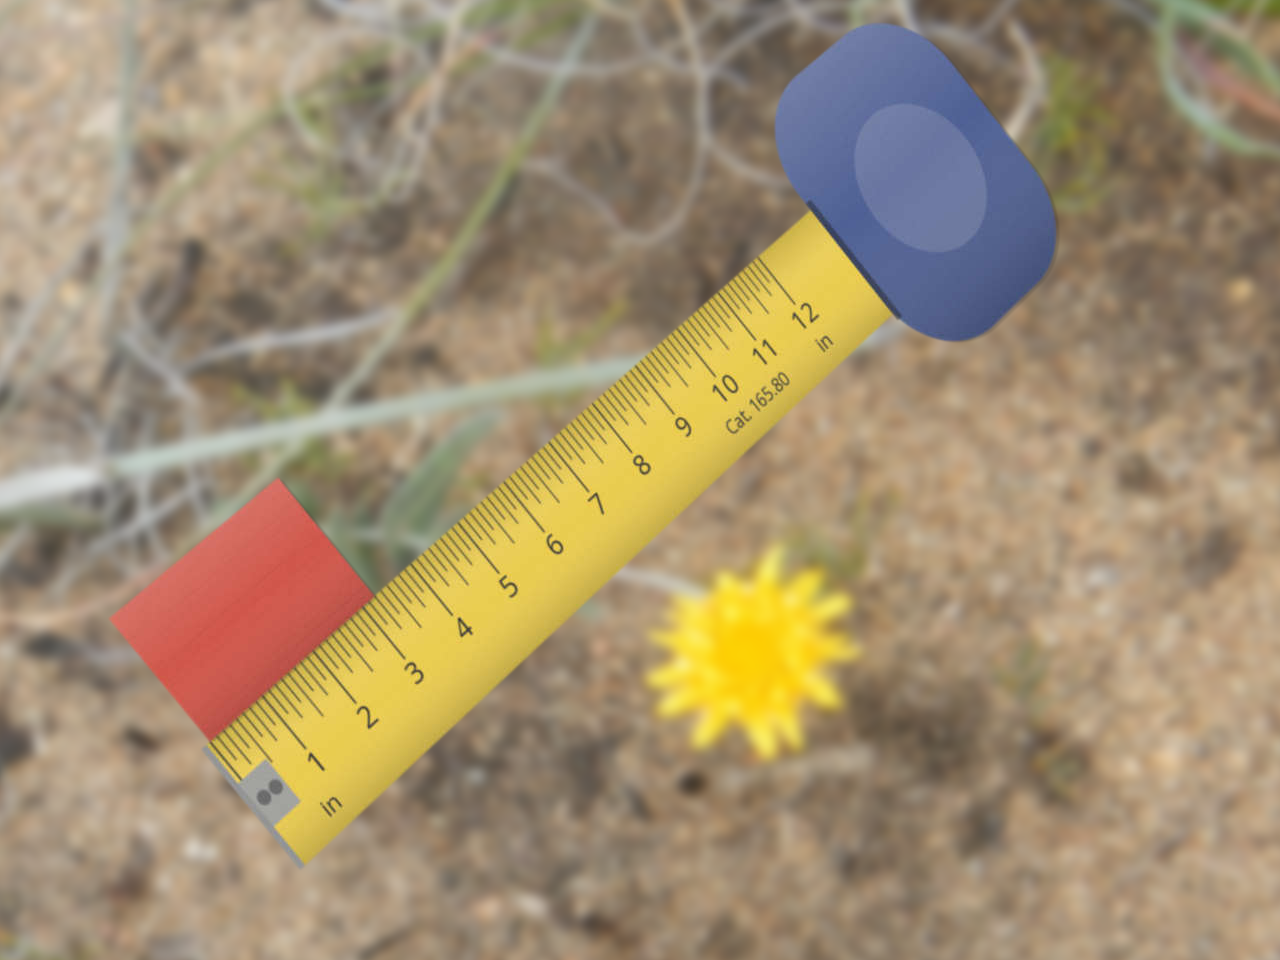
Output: 3.25 in
